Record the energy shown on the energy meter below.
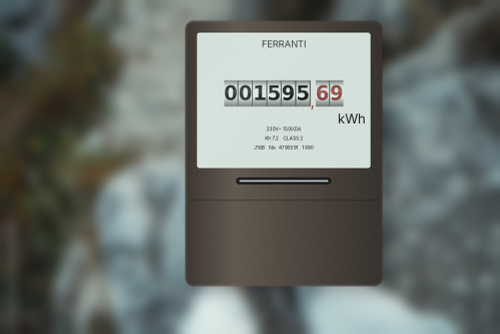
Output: 1595.69 kWh
